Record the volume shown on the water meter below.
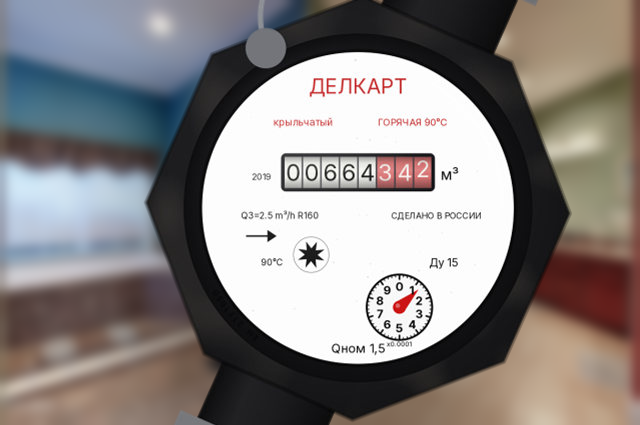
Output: 664.3421 m³
